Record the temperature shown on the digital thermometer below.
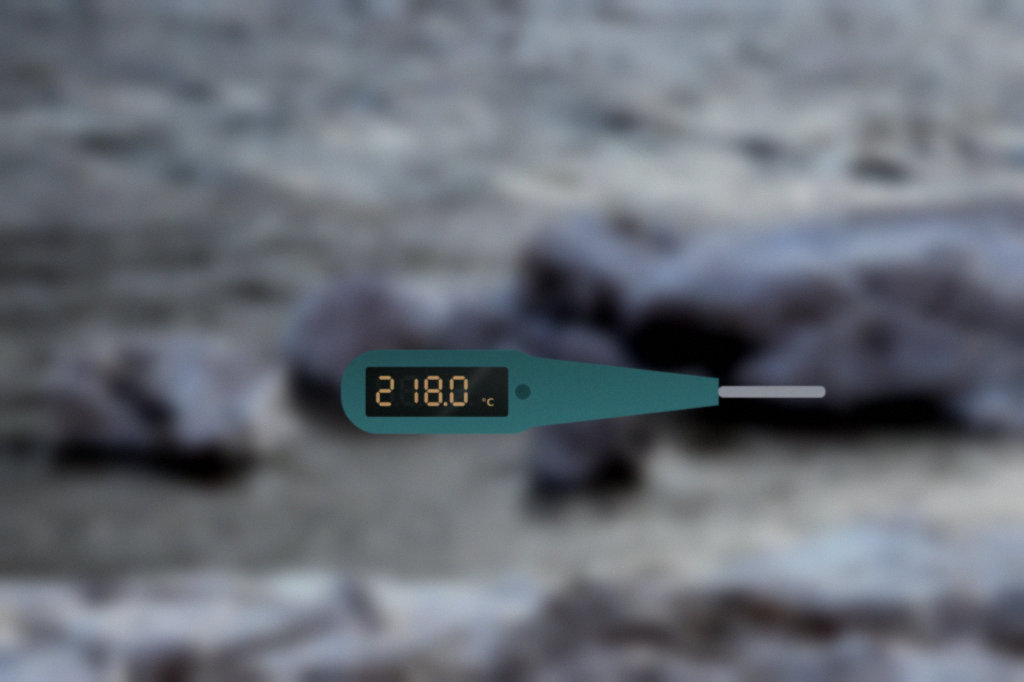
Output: 218.0 °C
